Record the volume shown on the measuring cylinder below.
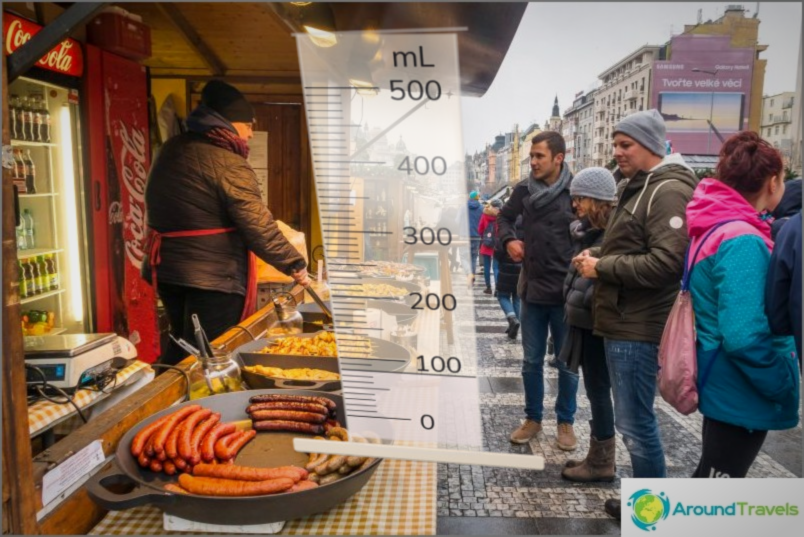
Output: 80 mL
